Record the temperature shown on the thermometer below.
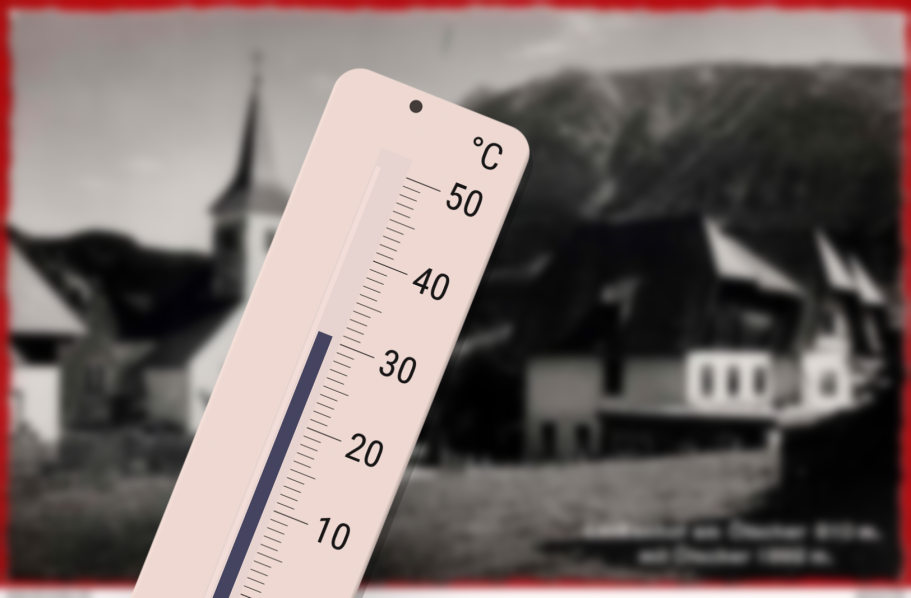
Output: 30.5 °C
